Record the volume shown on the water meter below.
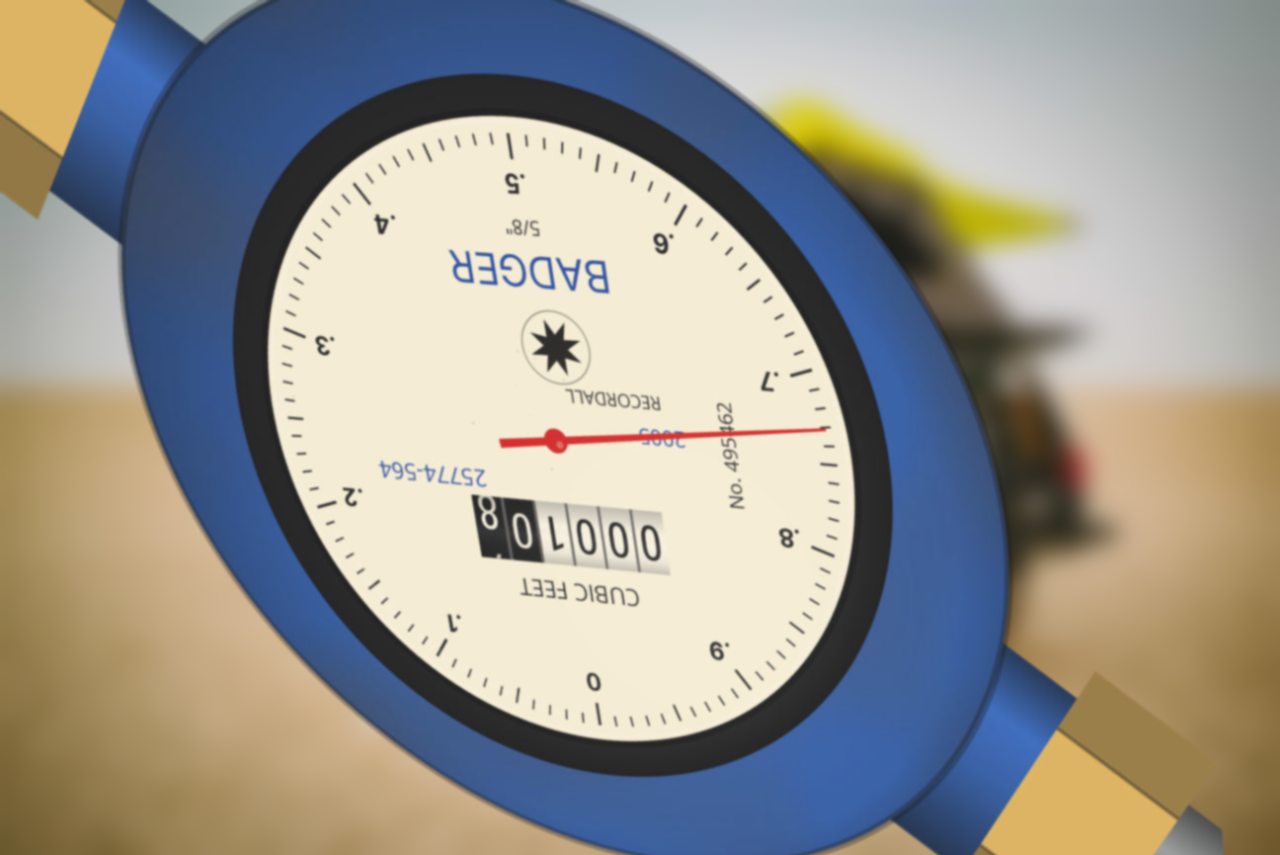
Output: 107.73 ft³
